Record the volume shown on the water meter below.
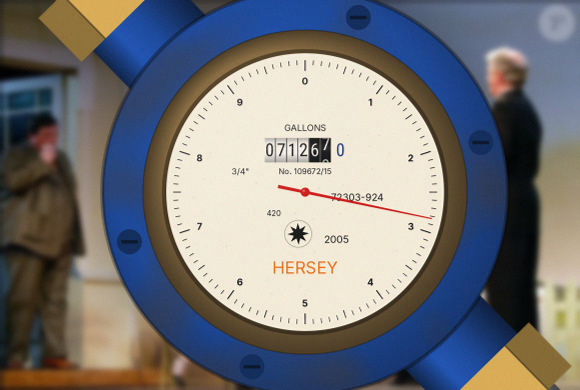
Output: 712672.8 gal
